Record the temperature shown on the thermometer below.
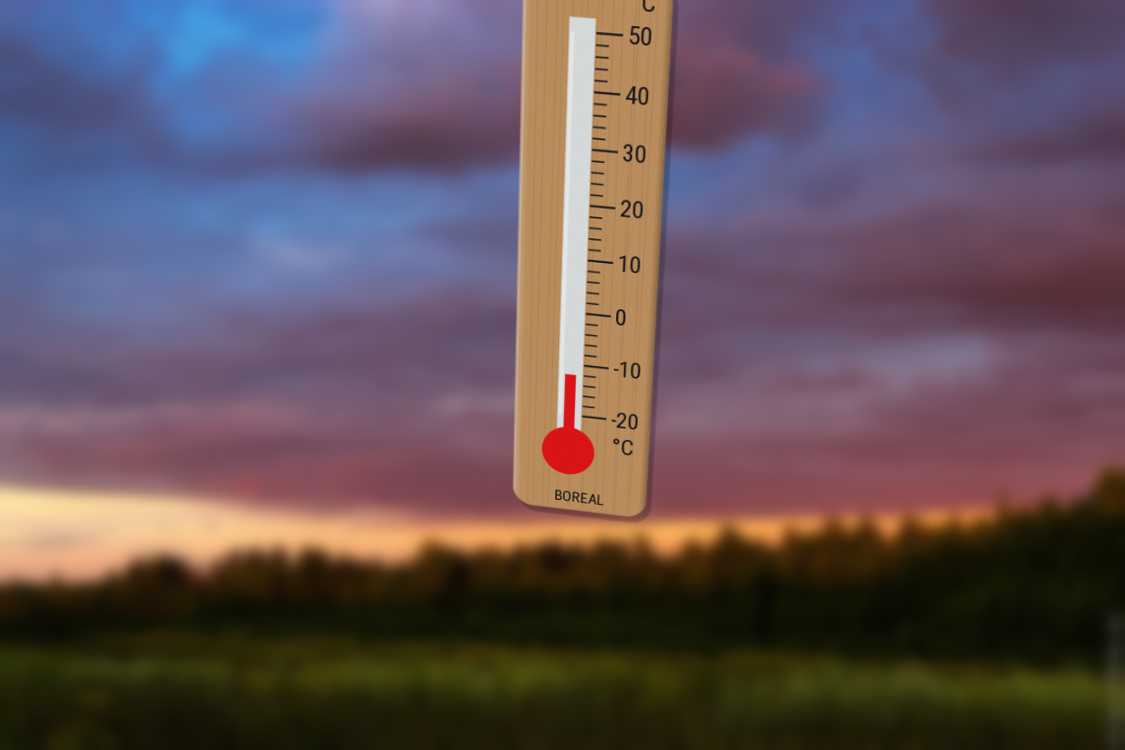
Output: -12 °C
